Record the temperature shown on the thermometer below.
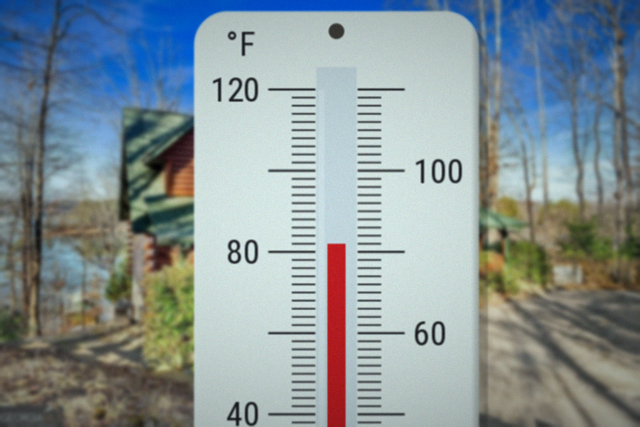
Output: 82 °F
